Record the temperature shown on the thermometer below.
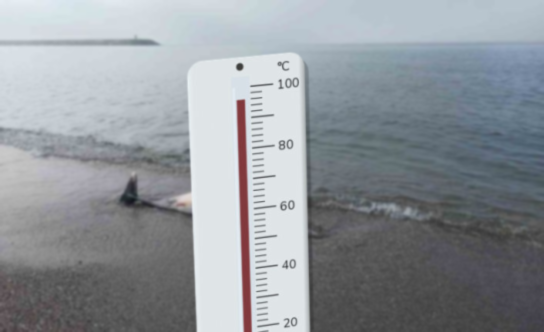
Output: 96 °C
